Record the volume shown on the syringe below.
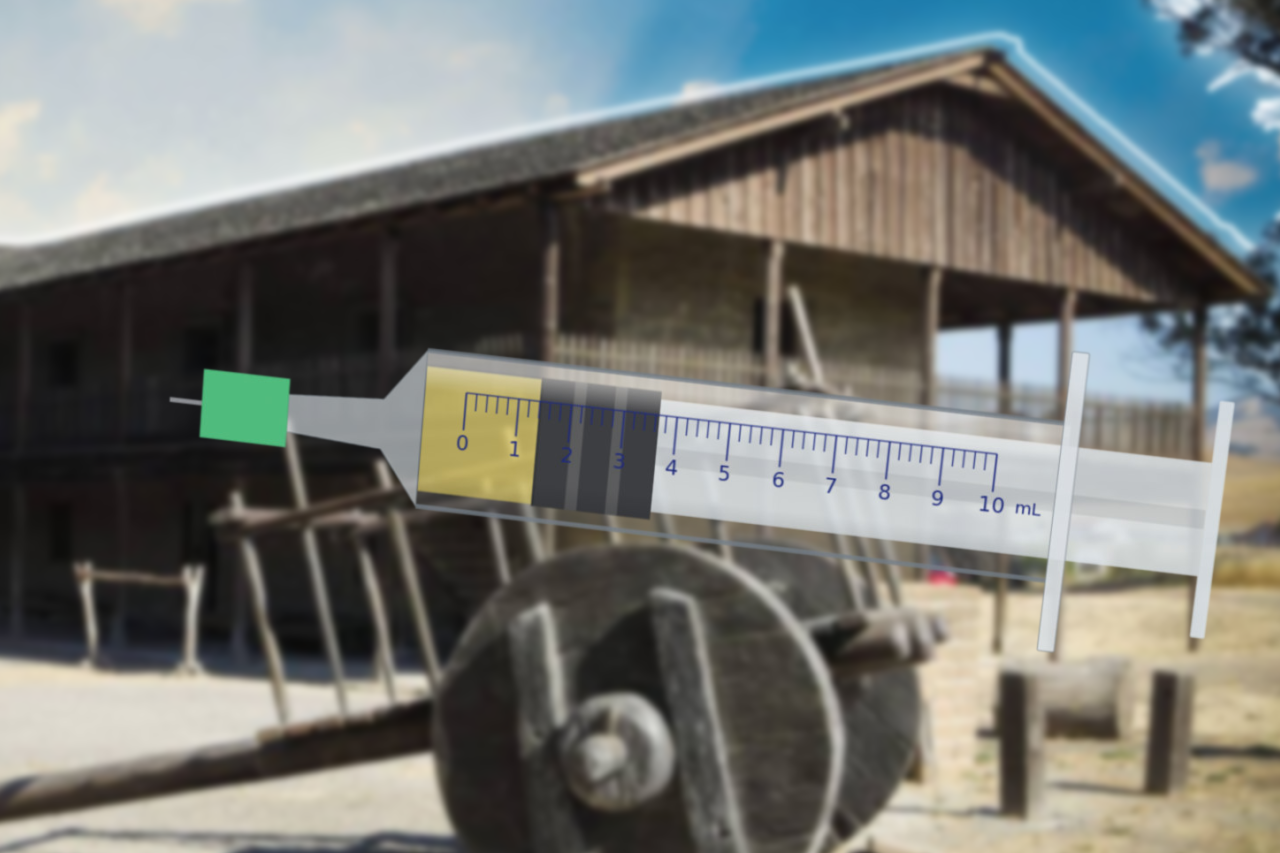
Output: 1.4 mL
